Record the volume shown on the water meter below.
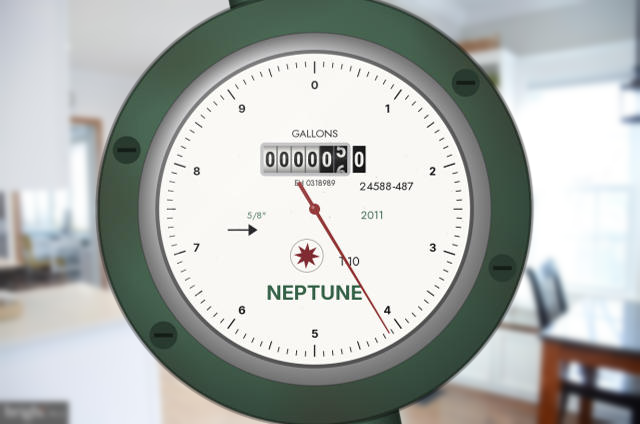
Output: 54.1 gal
